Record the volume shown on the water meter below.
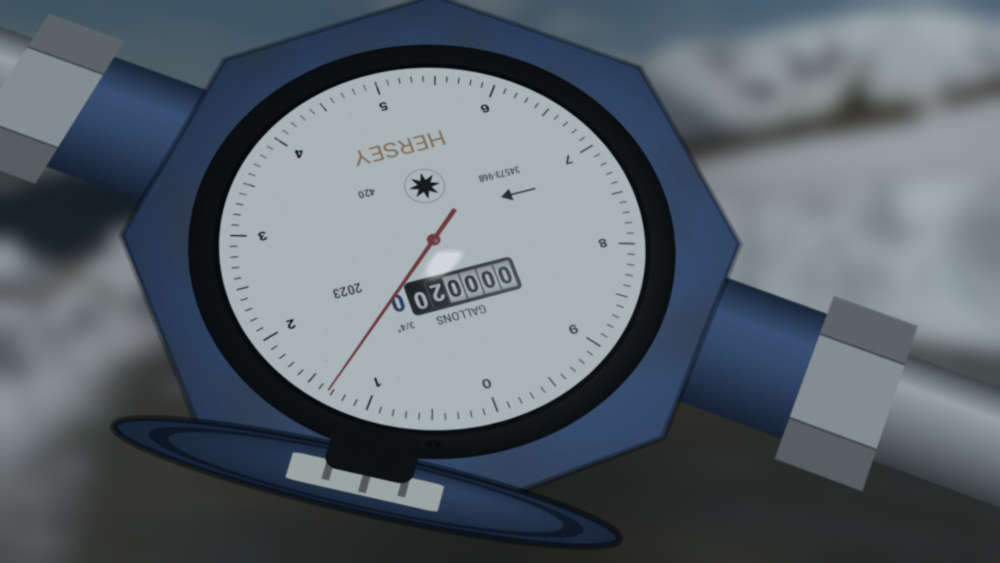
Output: 201.3 gal
